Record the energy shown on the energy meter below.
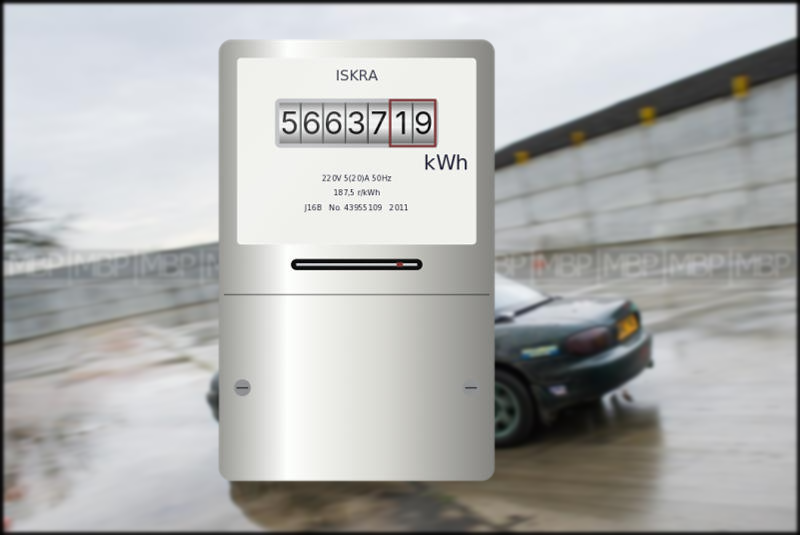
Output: 56637.19 kWh
